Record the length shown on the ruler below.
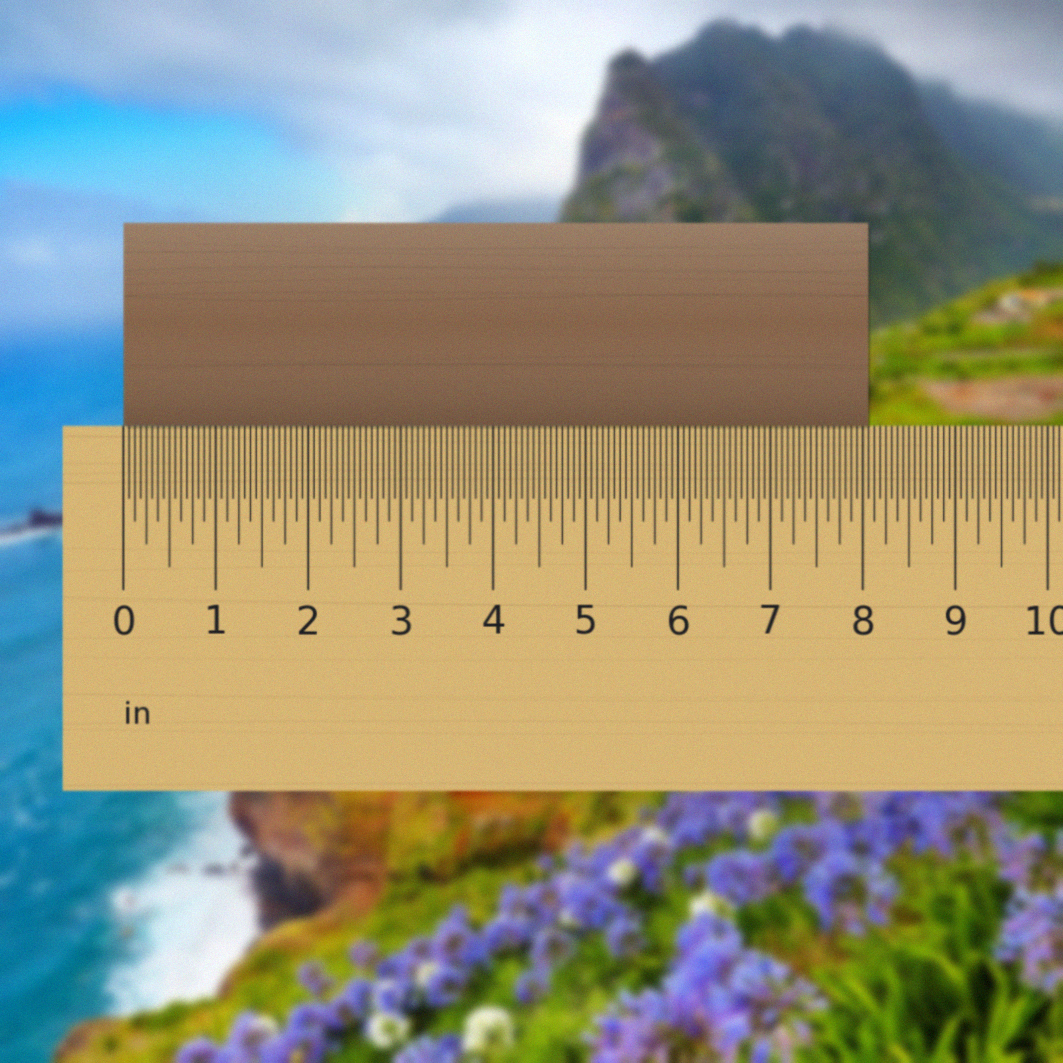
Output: 8.0625 in
